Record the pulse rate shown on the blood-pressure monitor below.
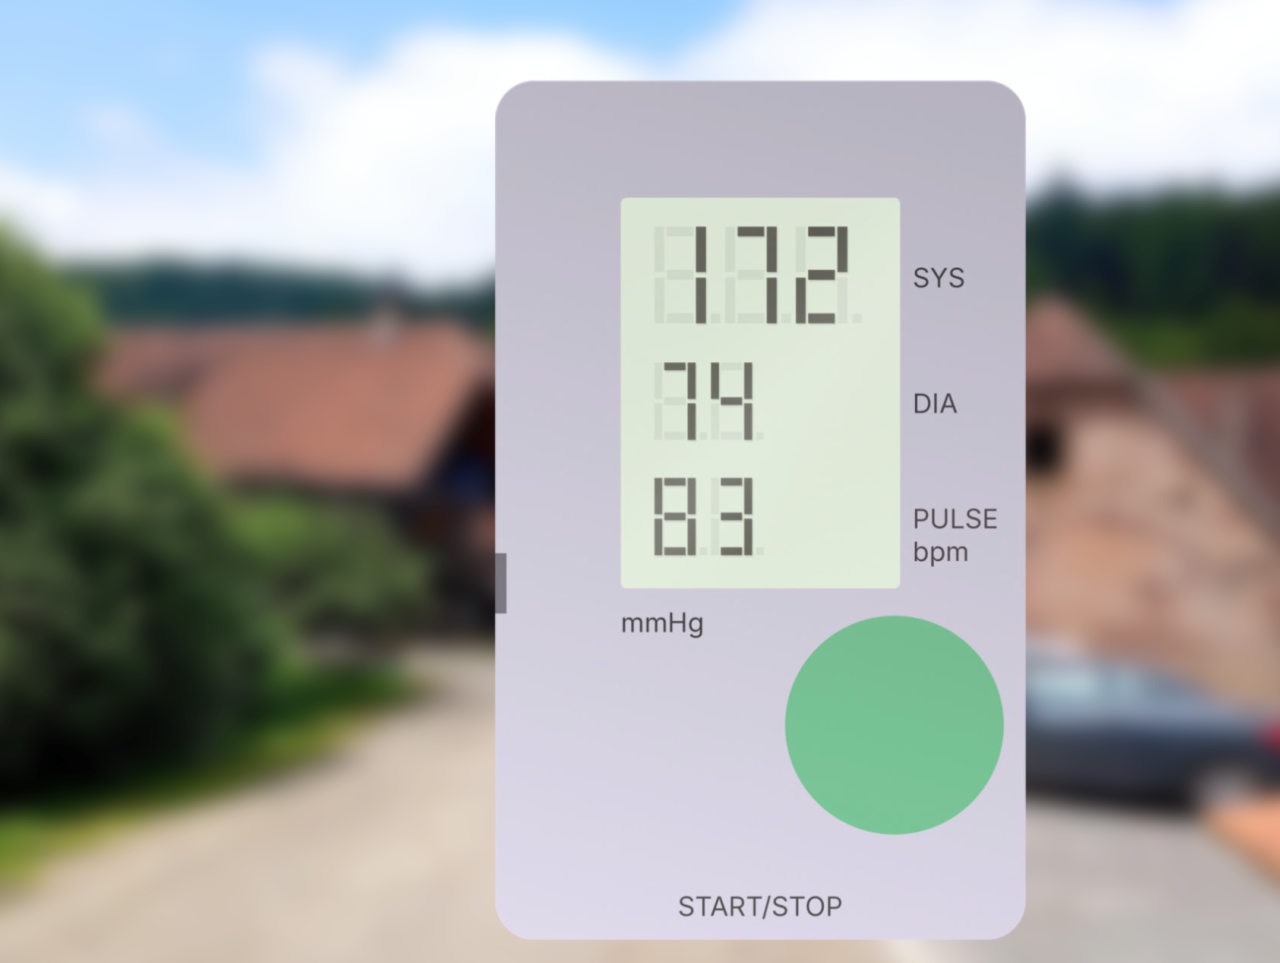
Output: 83 bpm
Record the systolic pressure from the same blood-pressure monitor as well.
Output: 172 mmHg
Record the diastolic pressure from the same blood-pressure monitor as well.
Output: 74 mmHg
